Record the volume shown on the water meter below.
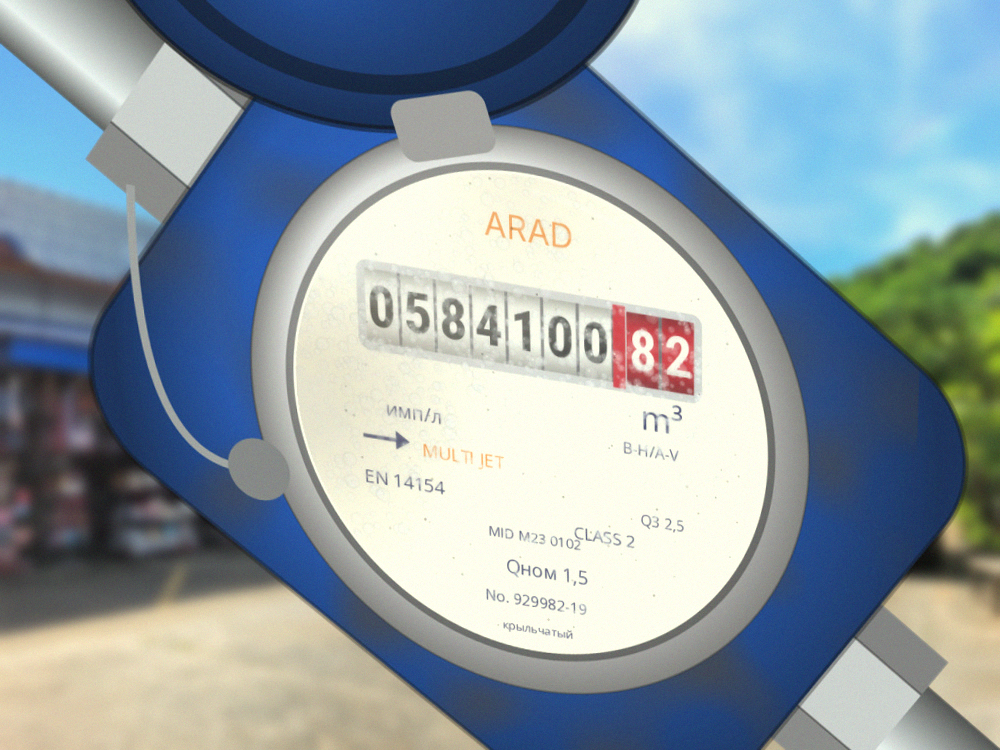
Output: 584100.82 m³
